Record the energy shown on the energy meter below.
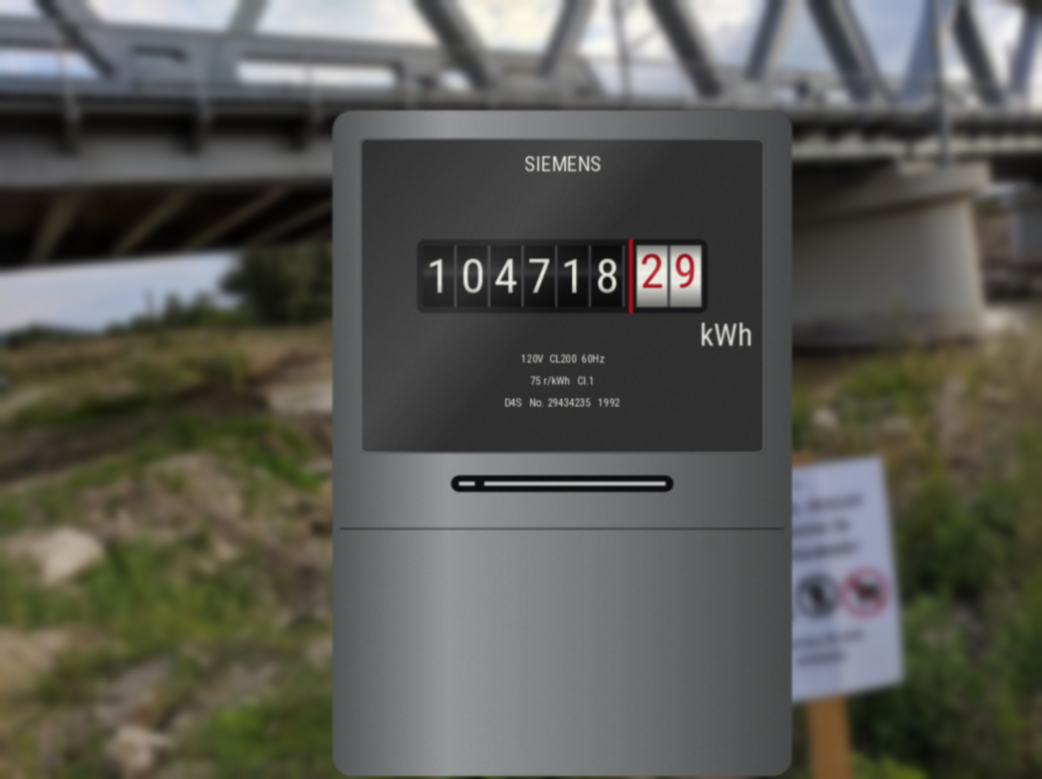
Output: 104718.29 kWh
